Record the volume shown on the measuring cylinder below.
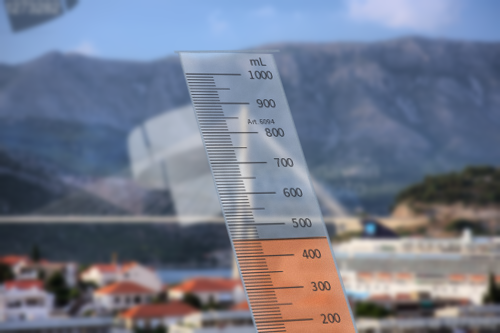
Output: 450 mL
